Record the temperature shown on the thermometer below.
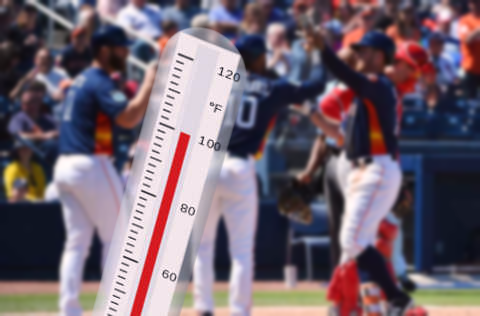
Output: 100 °F
